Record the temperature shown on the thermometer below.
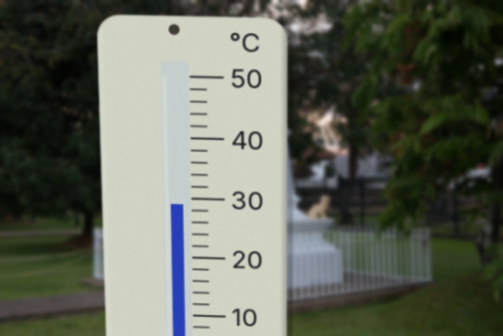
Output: 29 °C
